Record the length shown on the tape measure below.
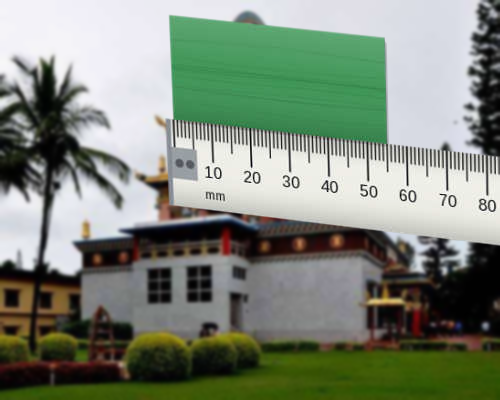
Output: 55 mm
